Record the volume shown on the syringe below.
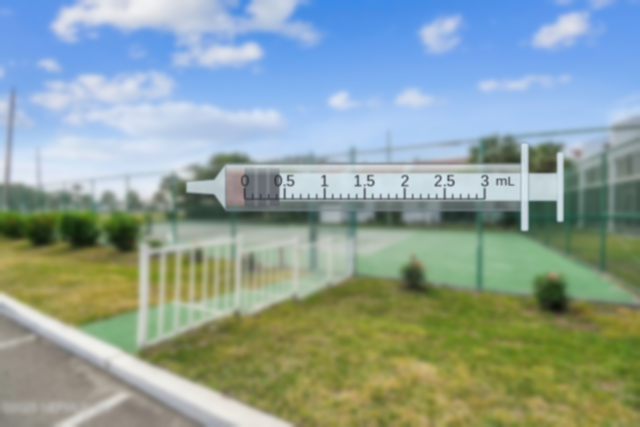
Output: 0 mL
